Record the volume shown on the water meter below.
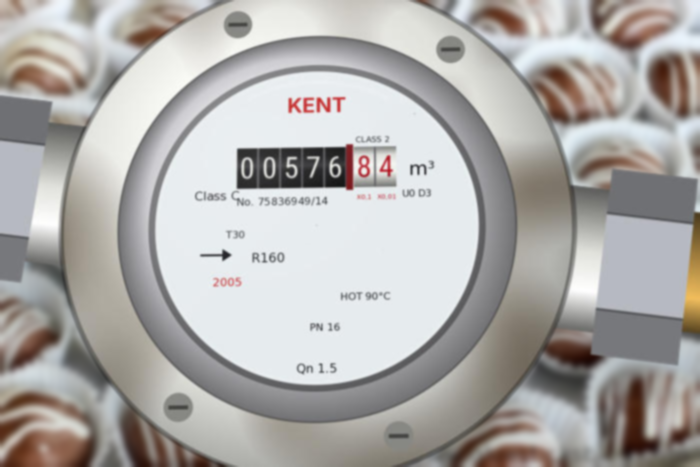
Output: 576.84 m³
